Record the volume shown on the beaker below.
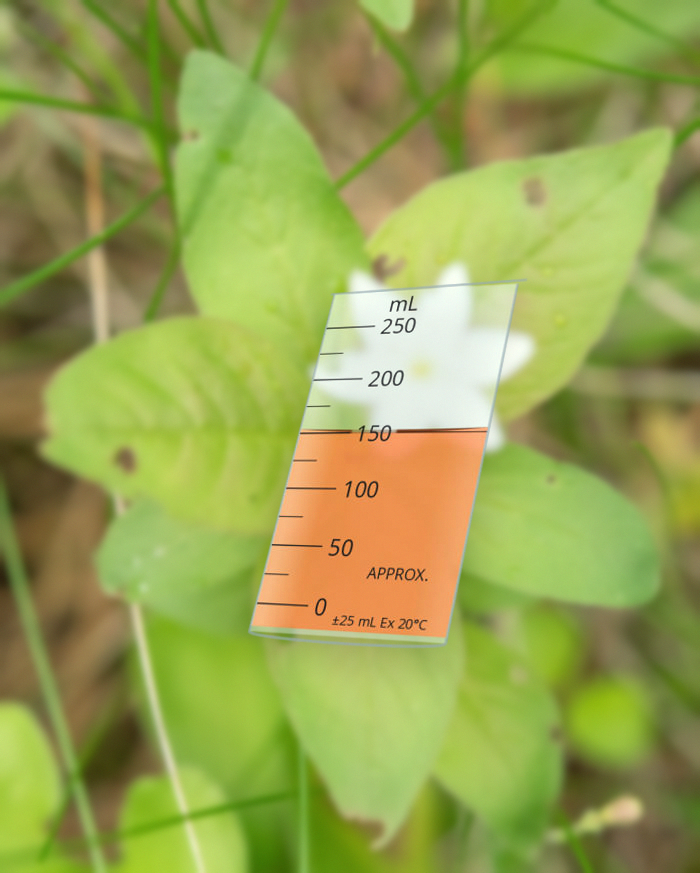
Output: 150 mL
